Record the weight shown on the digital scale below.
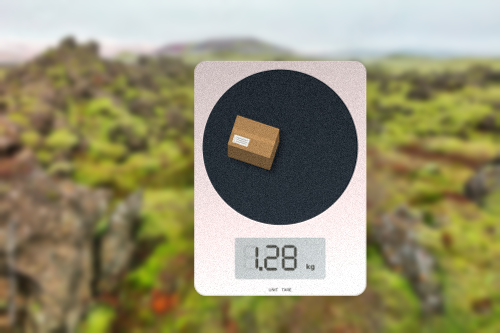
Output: 1.28 kg
